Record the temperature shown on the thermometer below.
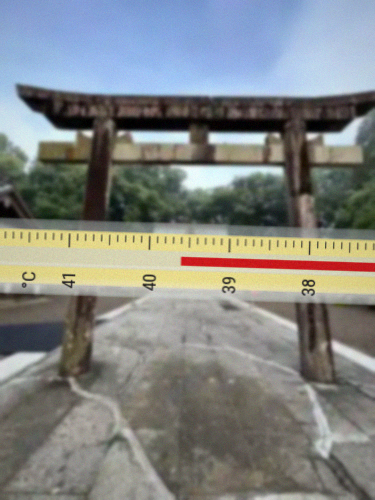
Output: 39.6 °C
